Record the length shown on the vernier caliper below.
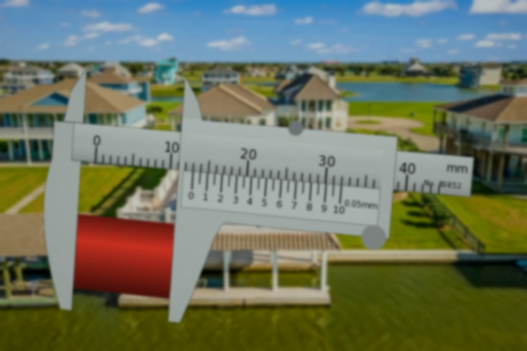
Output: 13.0 mm
